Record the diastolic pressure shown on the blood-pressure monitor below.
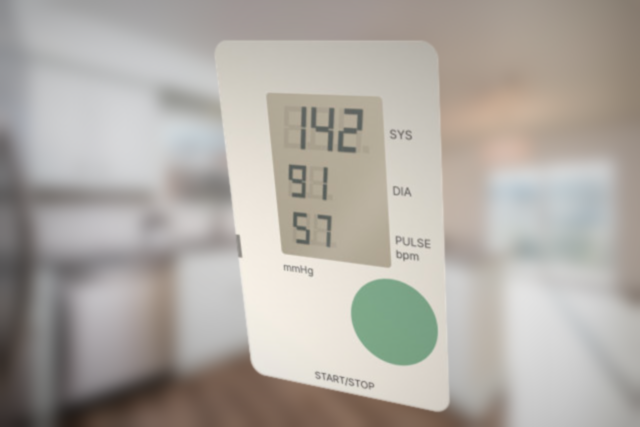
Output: 91 mmHg
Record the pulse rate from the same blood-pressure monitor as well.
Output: 57 bpm
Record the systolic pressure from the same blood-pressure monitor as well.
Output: 142 mmHg
